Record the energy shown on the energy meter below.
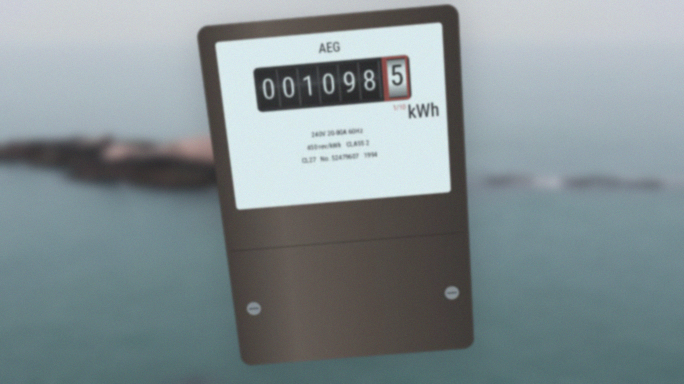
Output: 1098.5 kWh
